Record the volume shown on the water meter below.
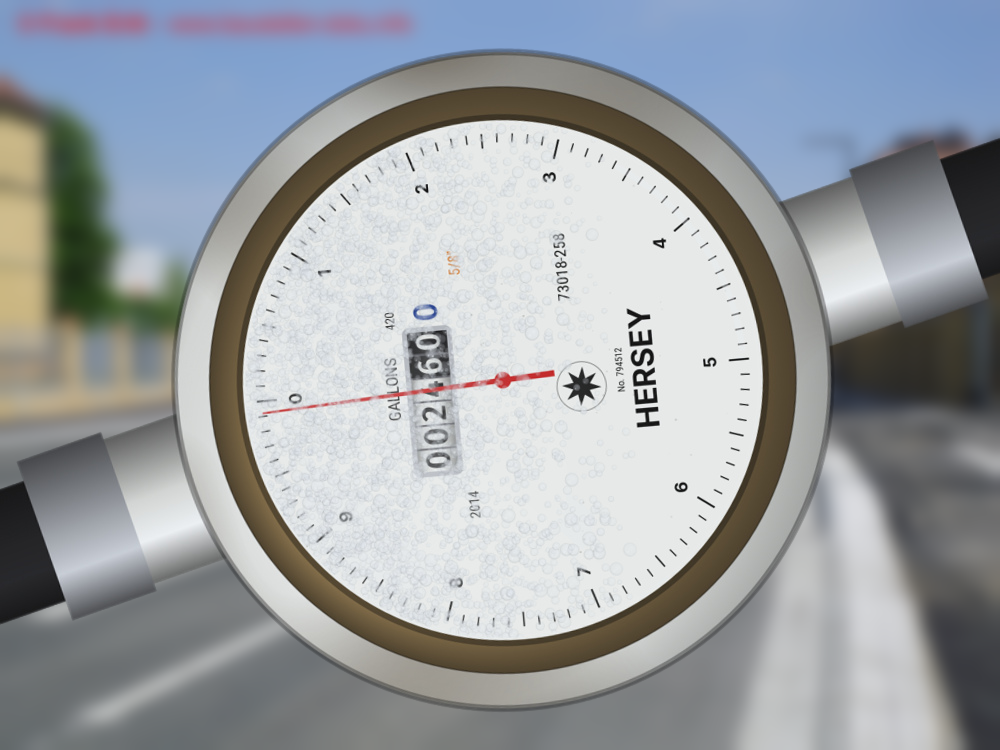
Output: 24599.9 gal
